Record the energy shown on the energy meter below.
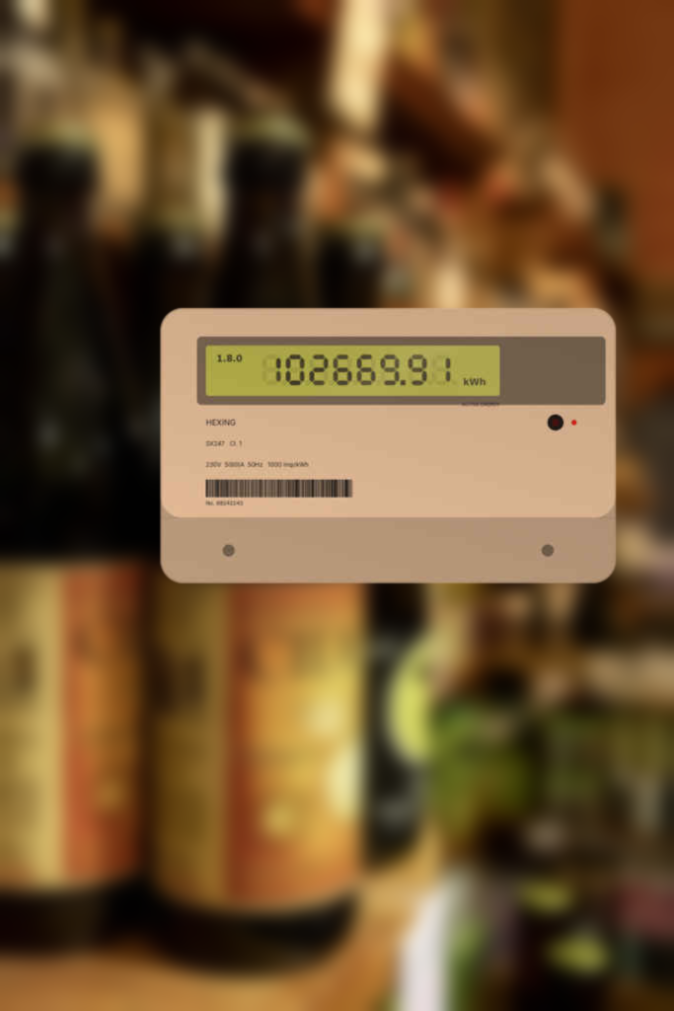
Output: 102669.91 kWh
